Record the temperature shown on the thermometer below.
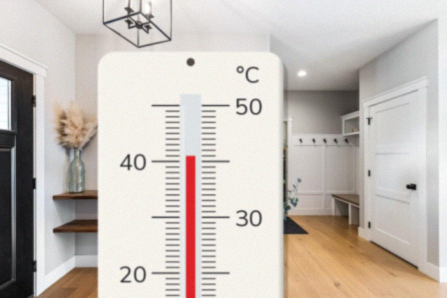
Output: 41 °C
